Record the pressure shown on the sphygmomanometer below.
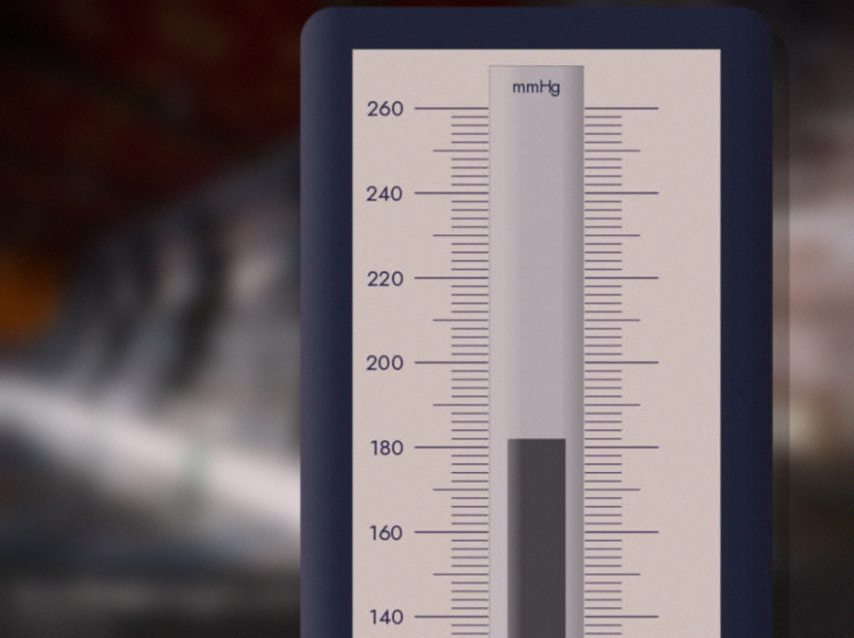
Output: 182 mmHg
